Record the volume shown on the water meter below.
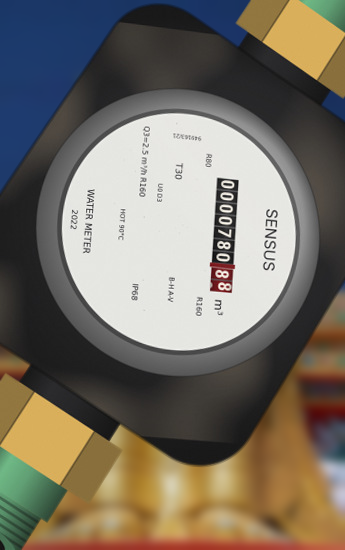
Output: 780.88 m³
